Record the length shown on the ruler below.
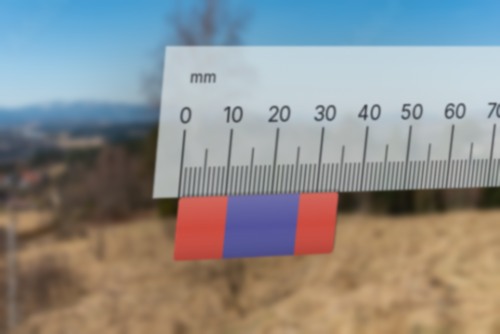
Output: 35 mm
